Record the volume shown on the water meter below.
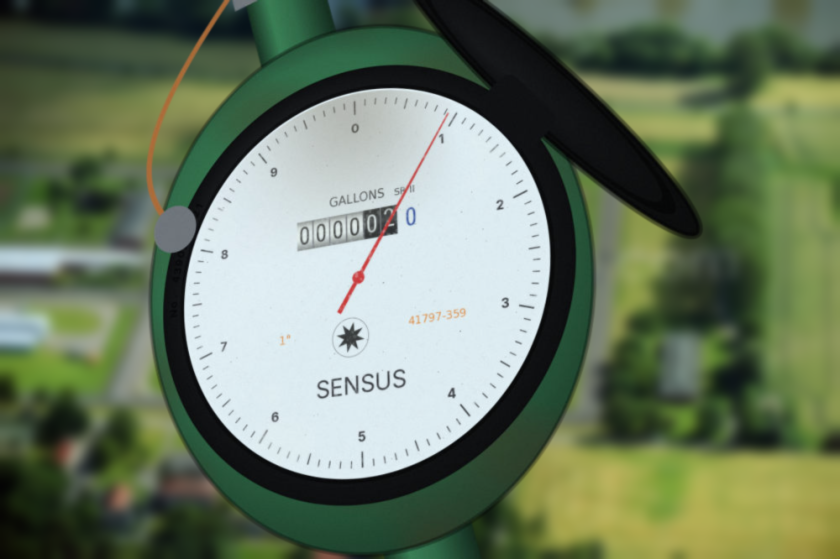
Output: 20.9 gal
